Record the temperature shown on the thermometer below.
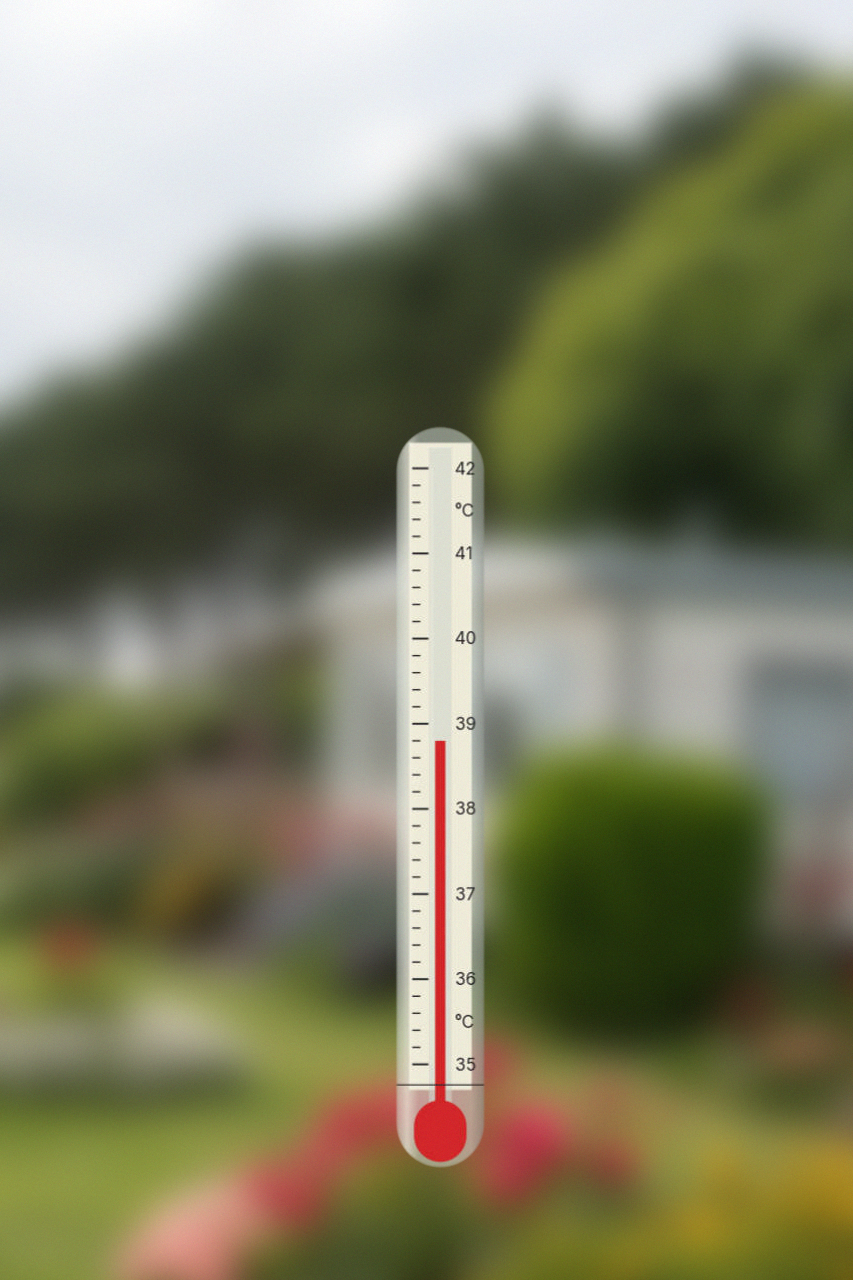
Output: 38.8 °C
